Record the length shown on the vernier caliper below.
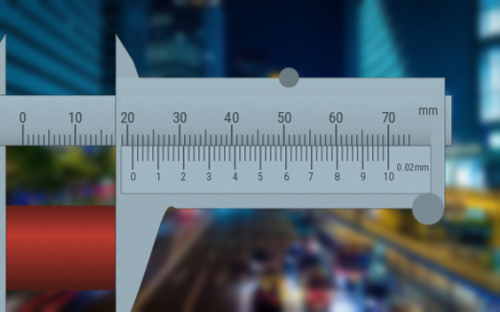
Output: 21.0 mm
